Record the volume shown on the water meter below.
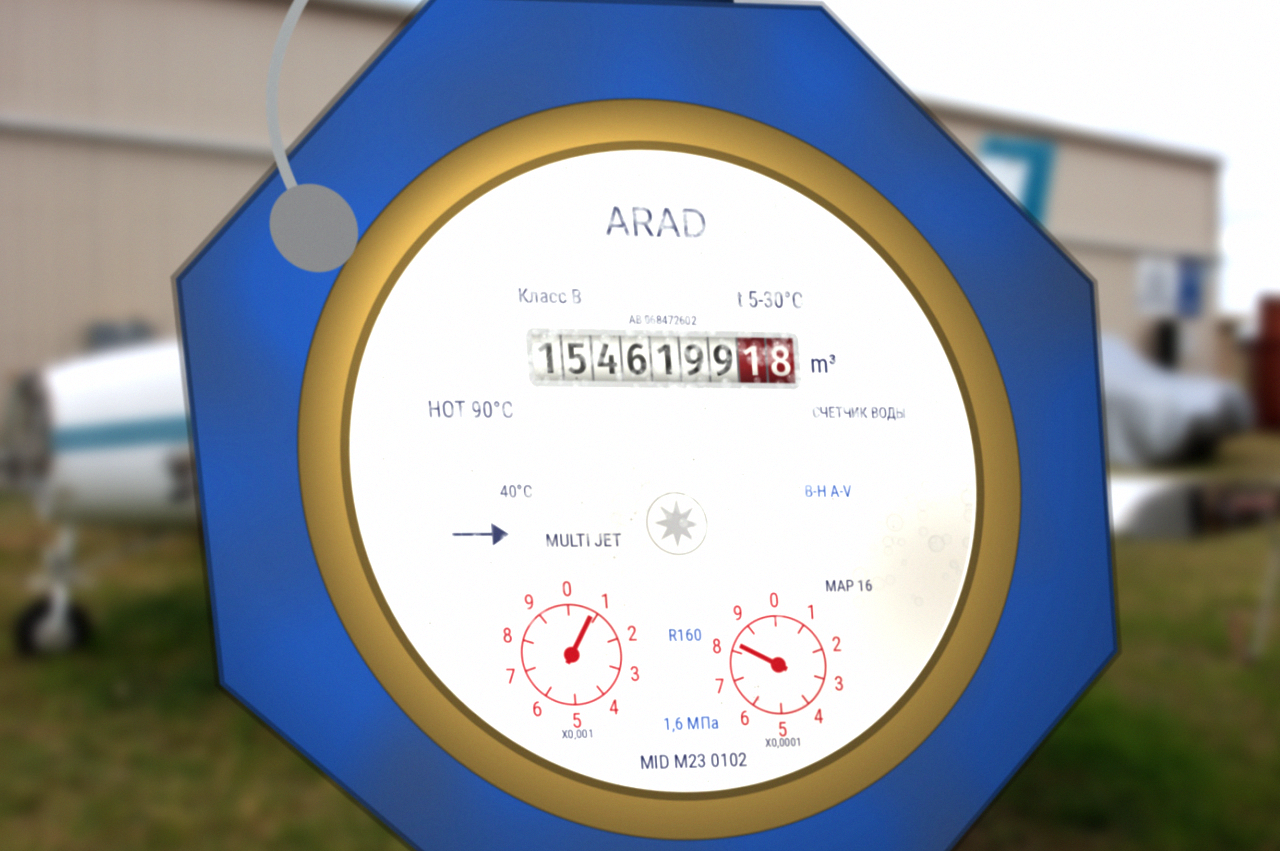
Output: 1546199.1808 m³
